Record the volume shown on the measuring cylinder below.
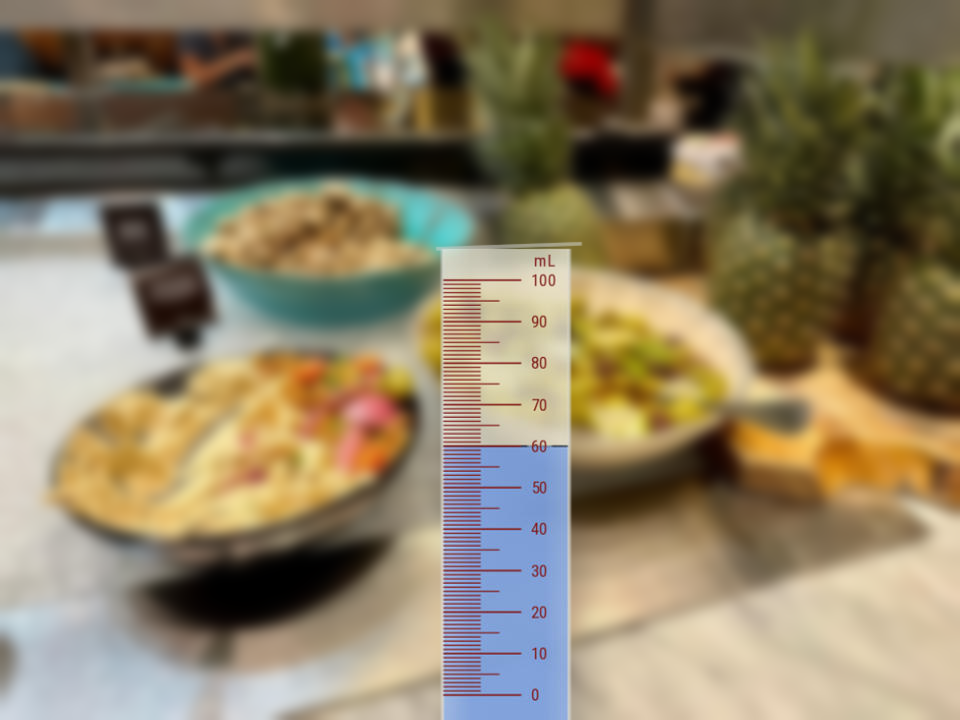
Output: 60 mL
